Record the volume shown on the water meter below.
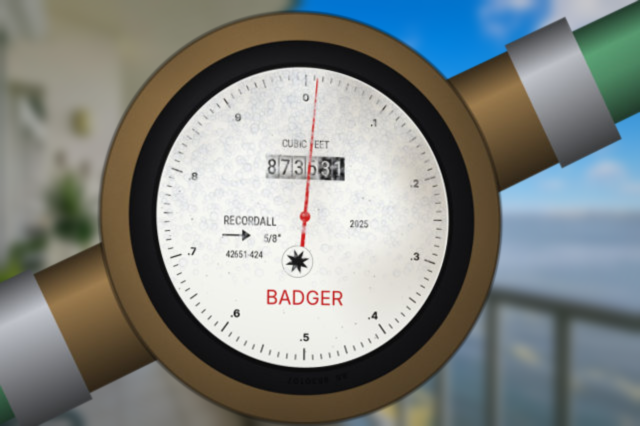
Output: 873631.01 ft³
